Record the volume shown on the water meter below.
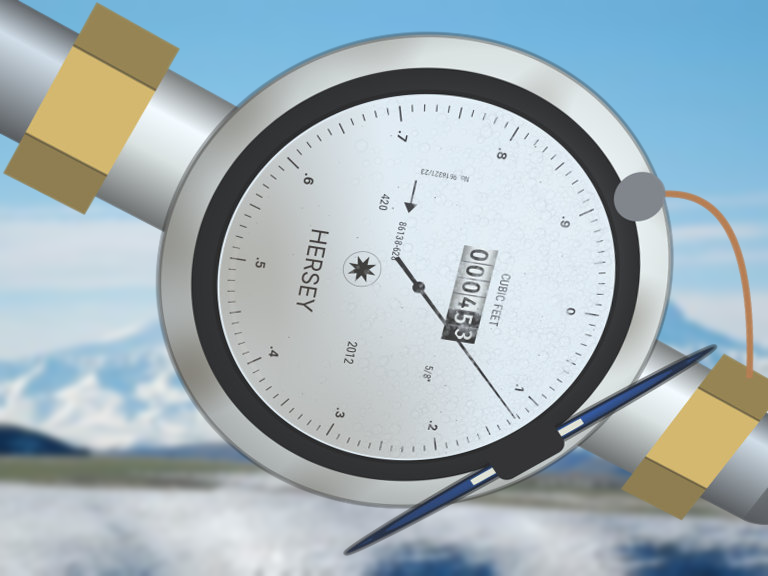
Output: 453.12 ft³
